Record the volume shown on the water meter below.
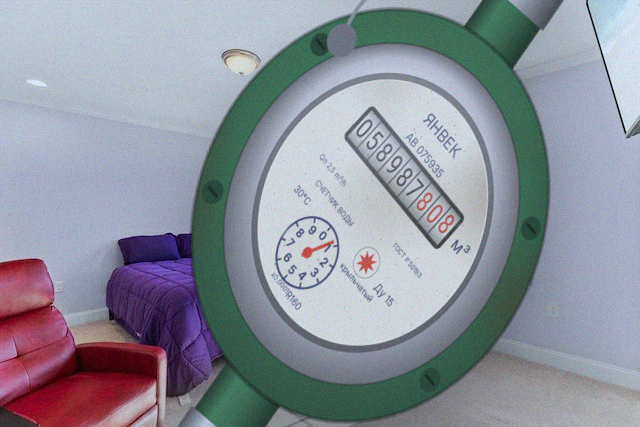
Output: 58987.8080 m³
